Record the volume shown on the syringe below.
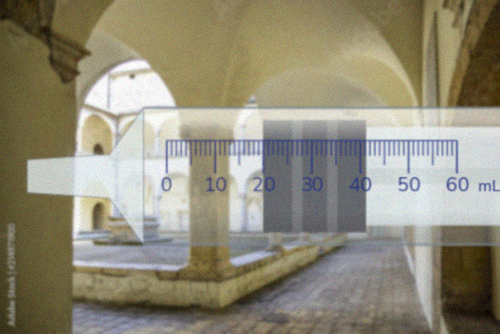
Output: 20 mL
